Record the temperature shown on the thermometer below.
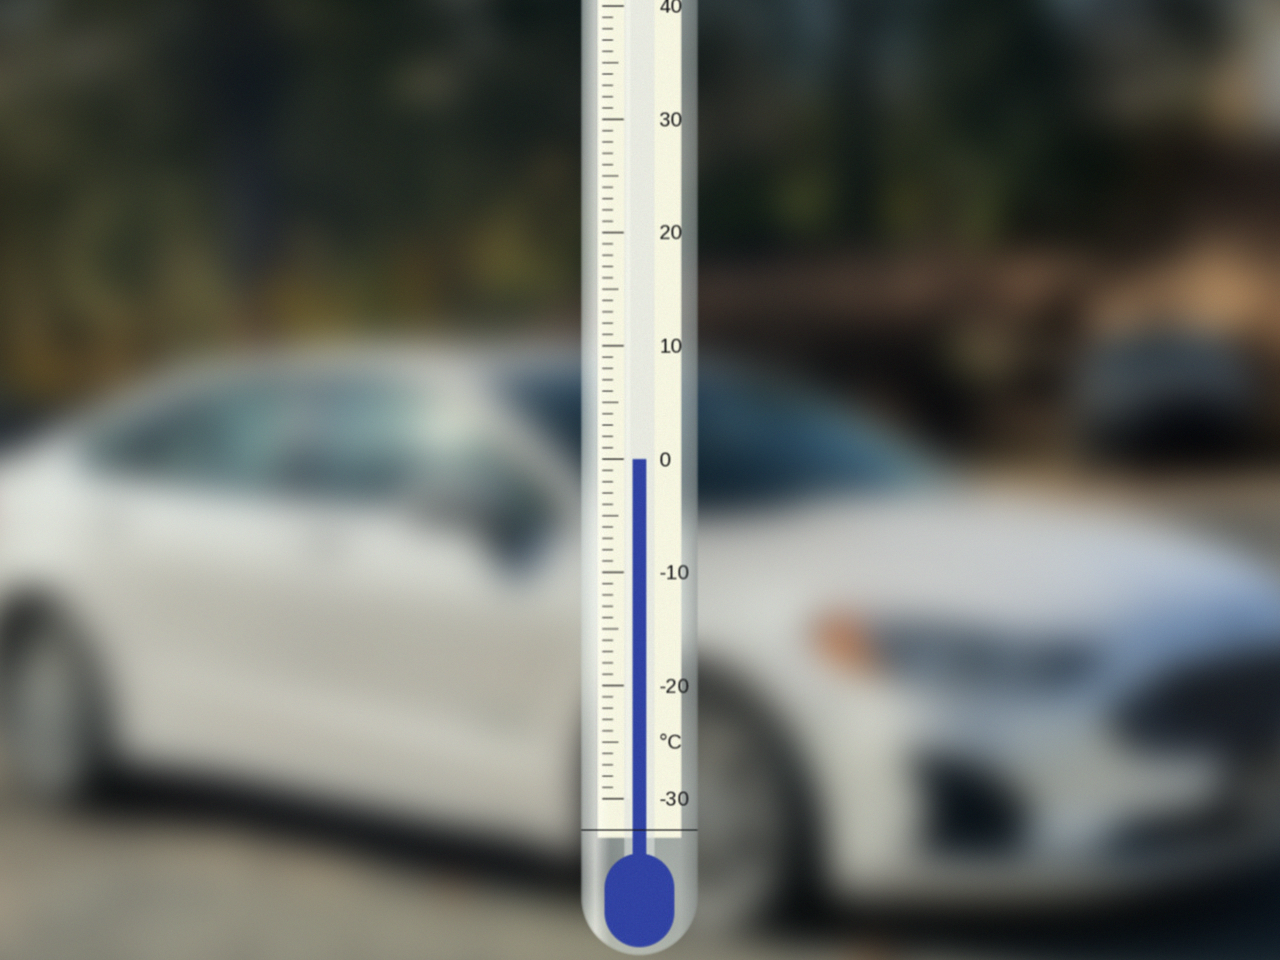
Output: 0 °C
